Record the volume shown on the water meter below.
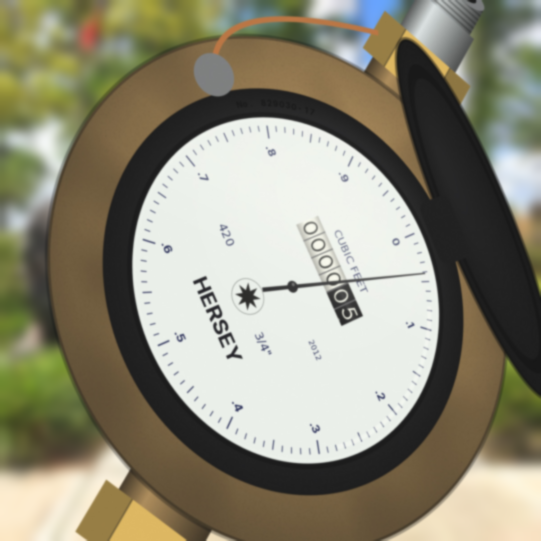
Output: 5.04 ft³
